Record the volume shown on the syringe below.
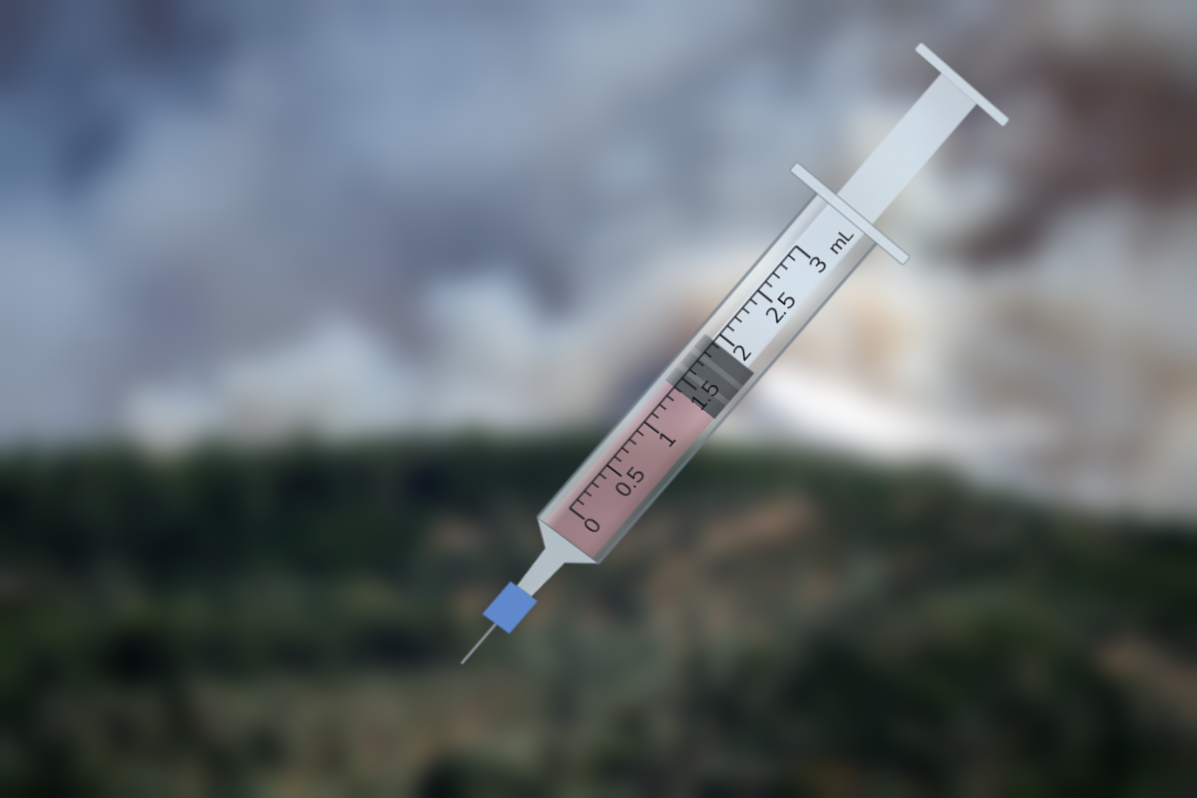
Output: 1.4 mL
